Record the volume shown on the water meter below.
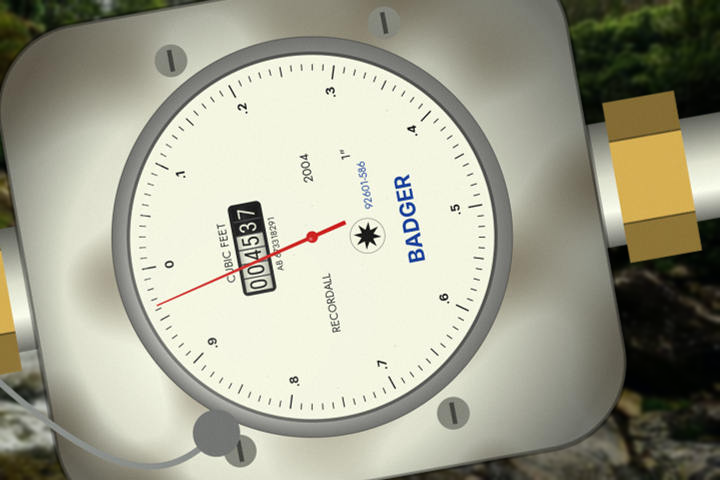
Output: 4536.96 ft³
